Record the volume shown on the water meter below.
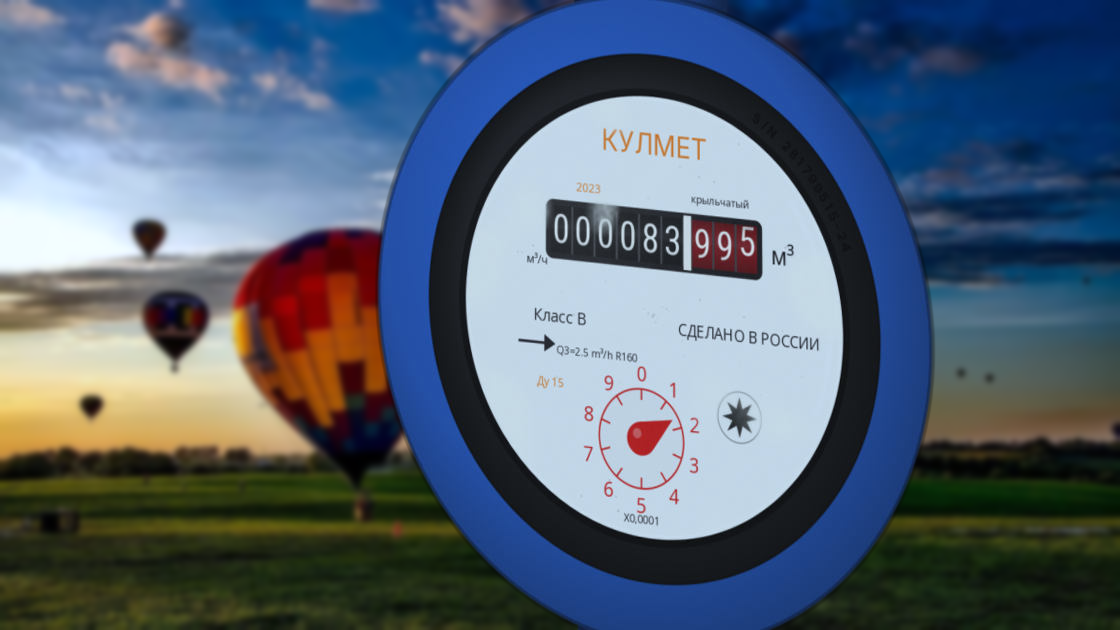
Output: 83.9951 m³
